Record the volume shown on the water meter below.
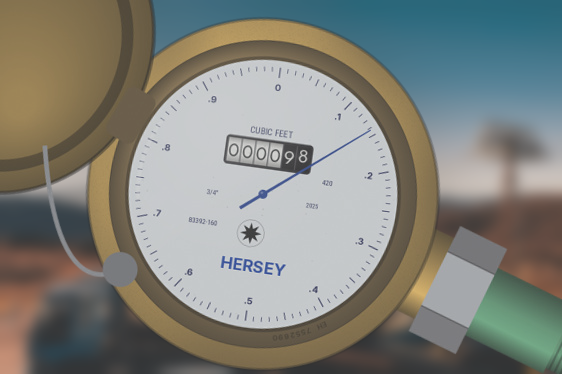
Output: 98.14 ft³
